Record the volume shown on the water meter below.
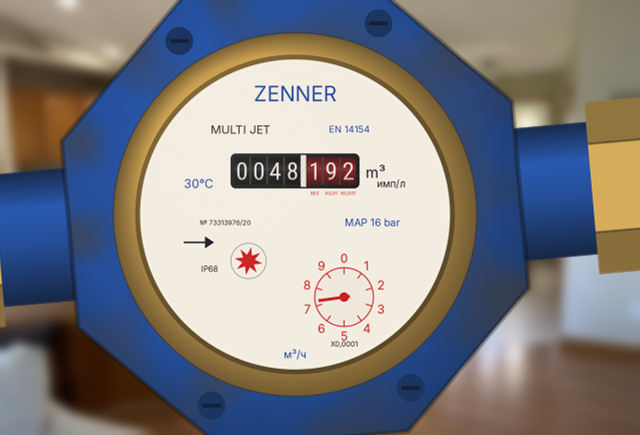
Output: 48.1927 m³
